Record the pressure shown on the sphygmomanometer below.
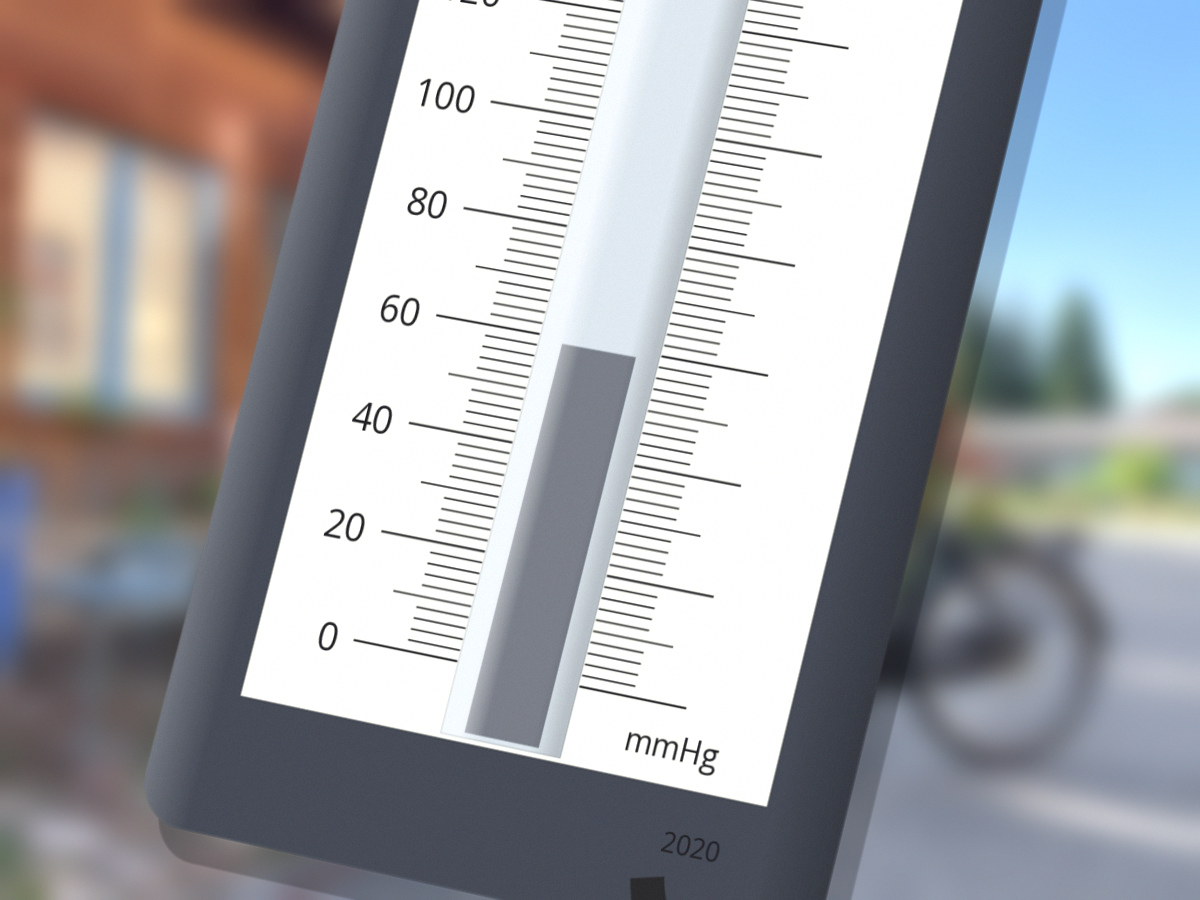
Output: 59 mmHg
